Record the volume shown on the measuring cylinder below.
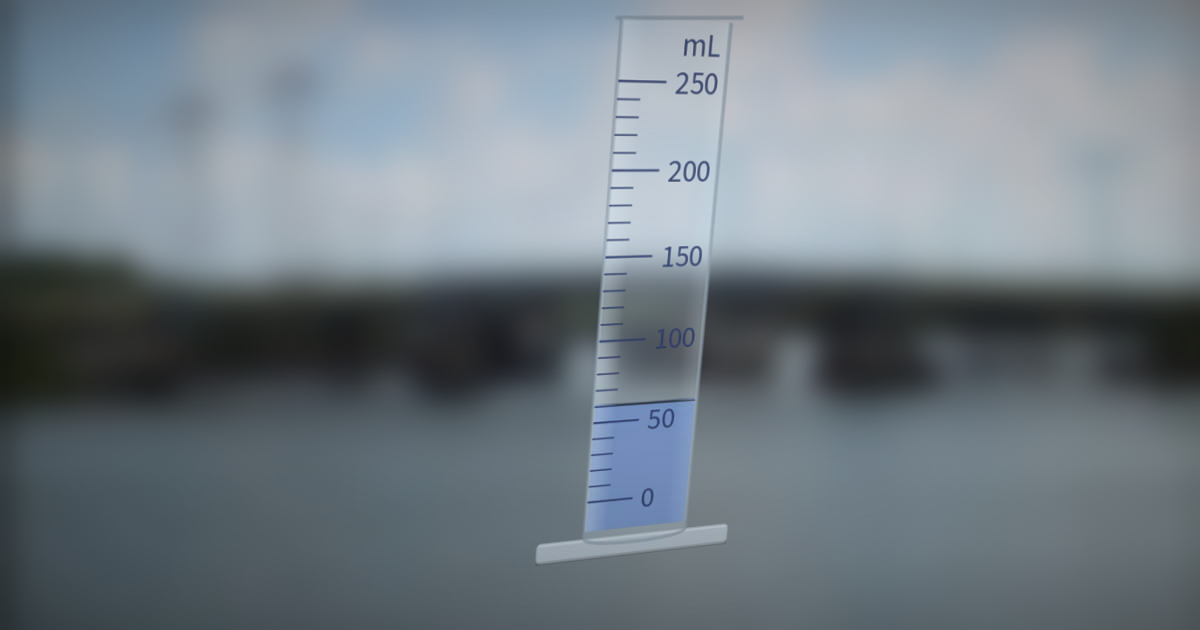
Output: 60 mL
